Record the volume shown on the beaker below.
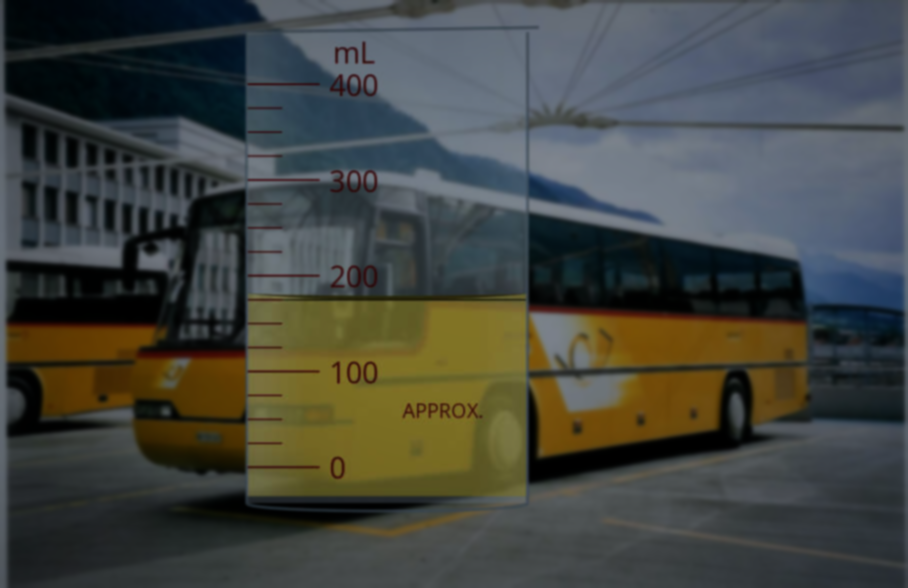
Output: 175 mL
